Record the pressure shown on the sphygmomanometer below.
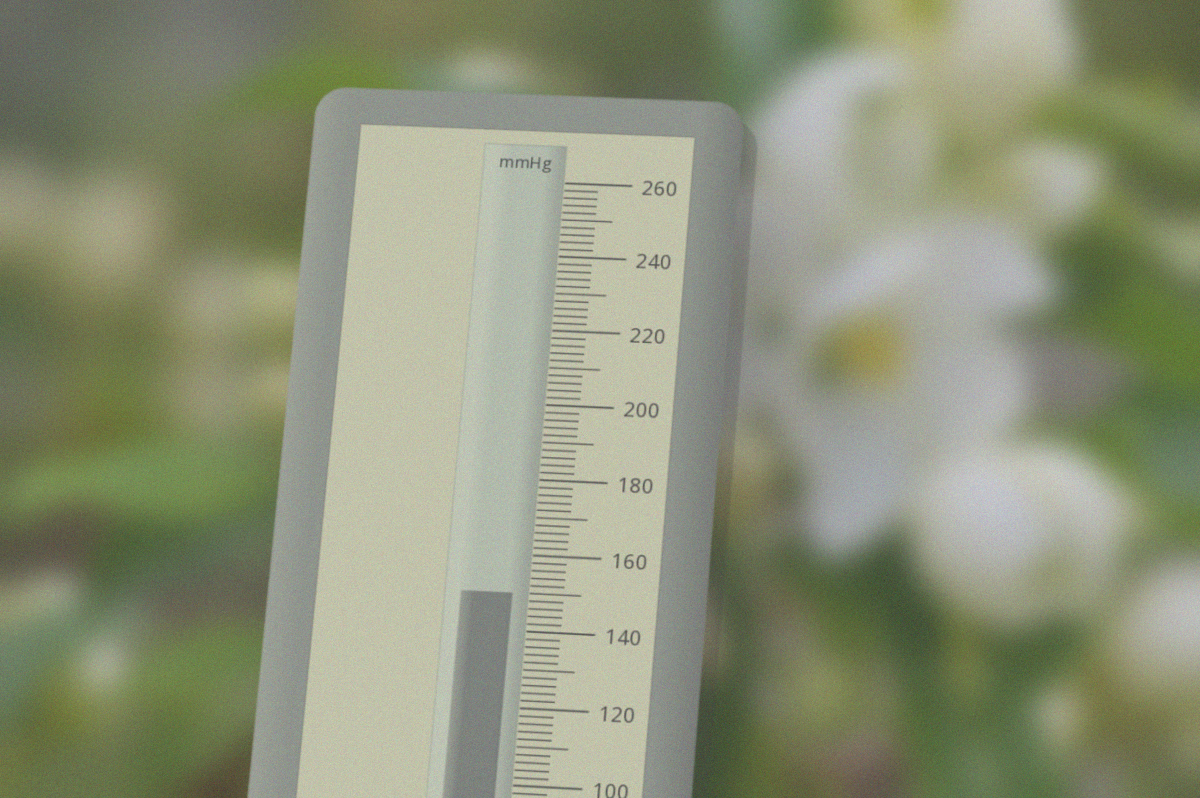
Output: 150 mmHg
